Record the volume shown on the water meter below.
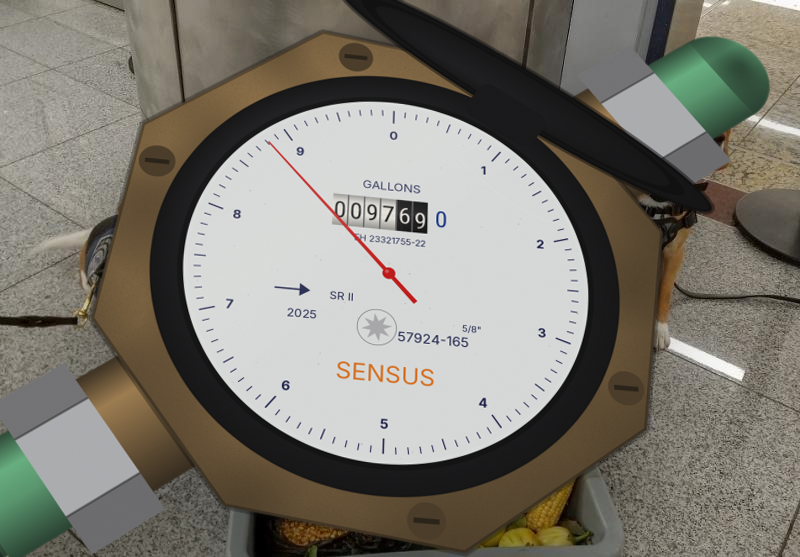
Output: 97688.8 gal
